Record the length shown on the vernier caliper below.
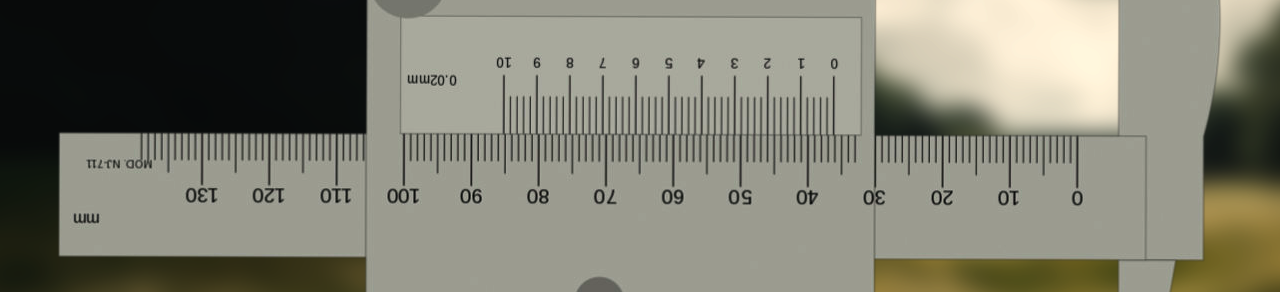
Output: 36.2 mm
